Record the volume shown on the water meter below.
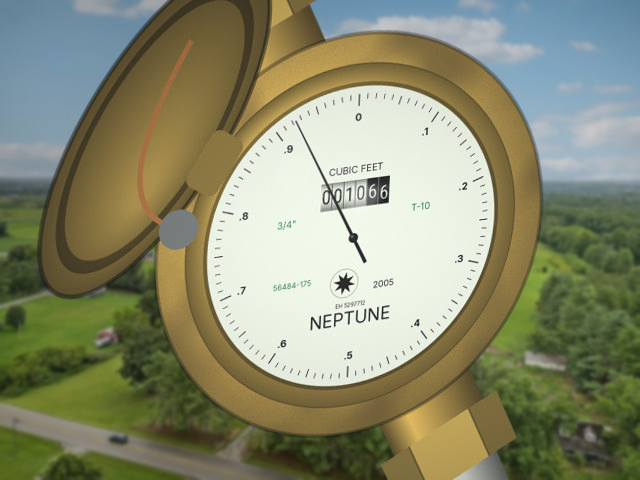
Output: 1065.92 ft³
